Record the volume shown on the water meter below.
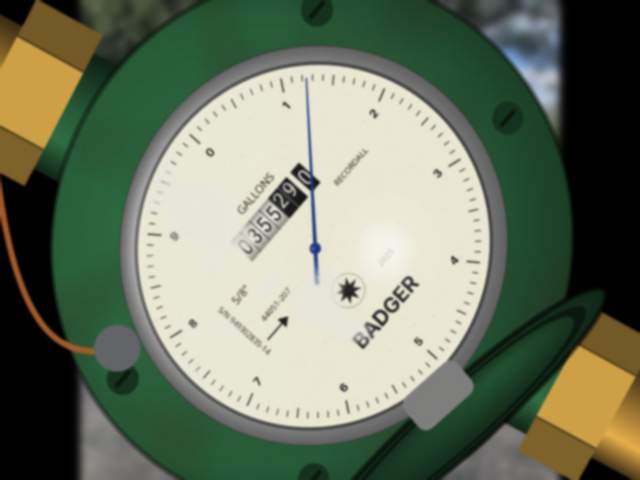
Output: 355291.2 gal
